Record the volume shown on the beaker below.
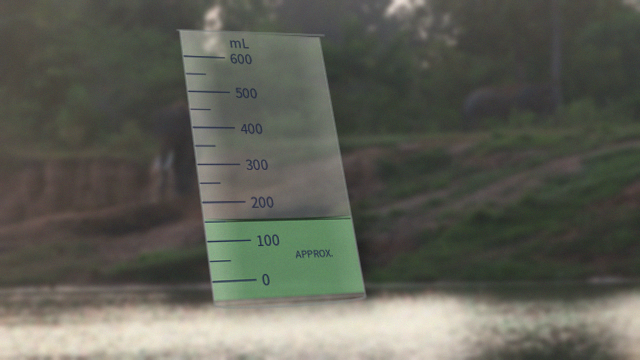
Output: 150 mL
